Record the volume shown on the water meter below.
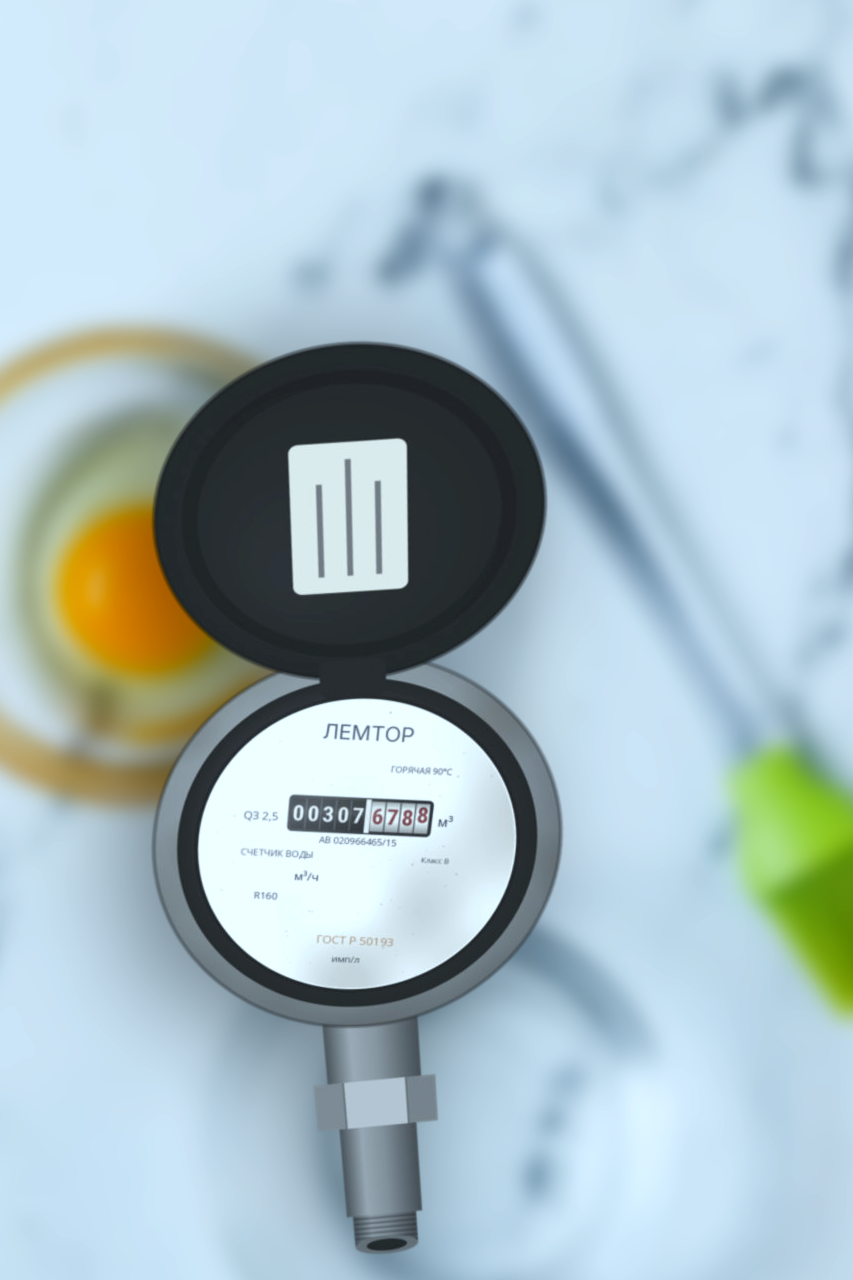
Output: 307.6788 m³
